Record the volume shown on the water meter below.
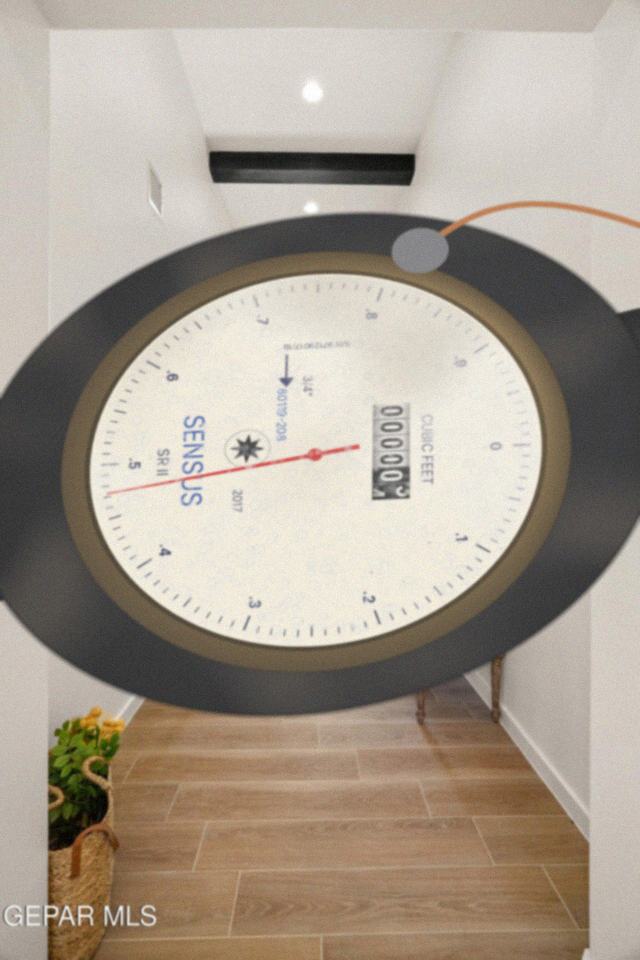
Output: 3.47 ft³
